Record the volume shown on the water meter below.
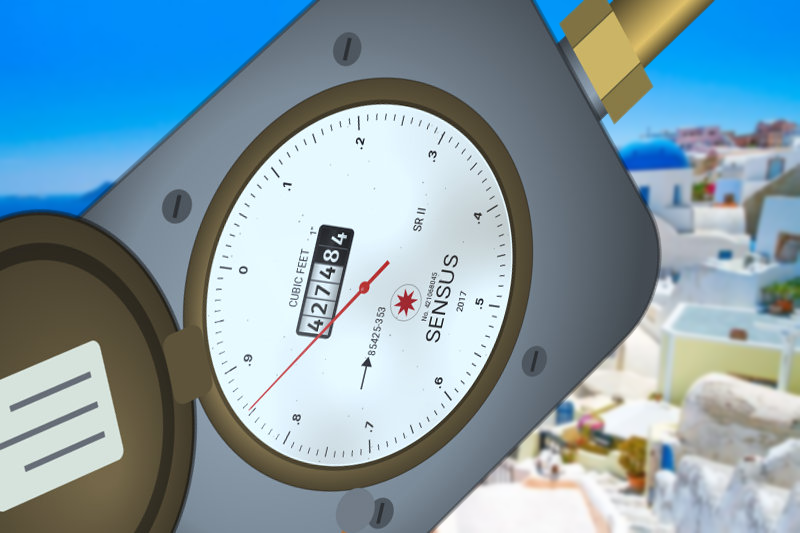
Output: 427483.85 ft³
